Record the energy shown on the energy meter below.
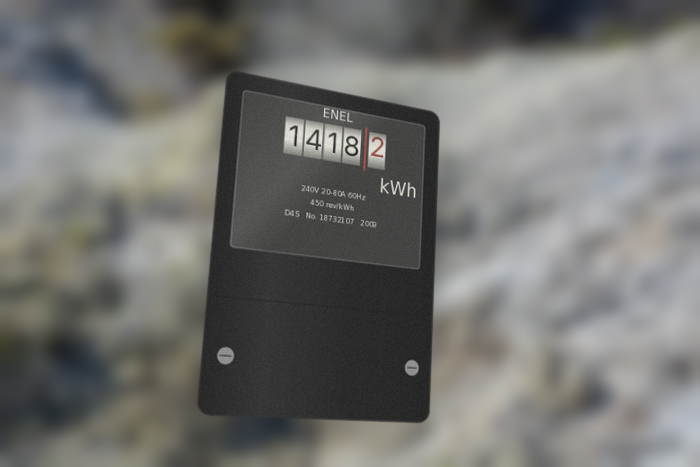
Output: 1418.2 kWh
